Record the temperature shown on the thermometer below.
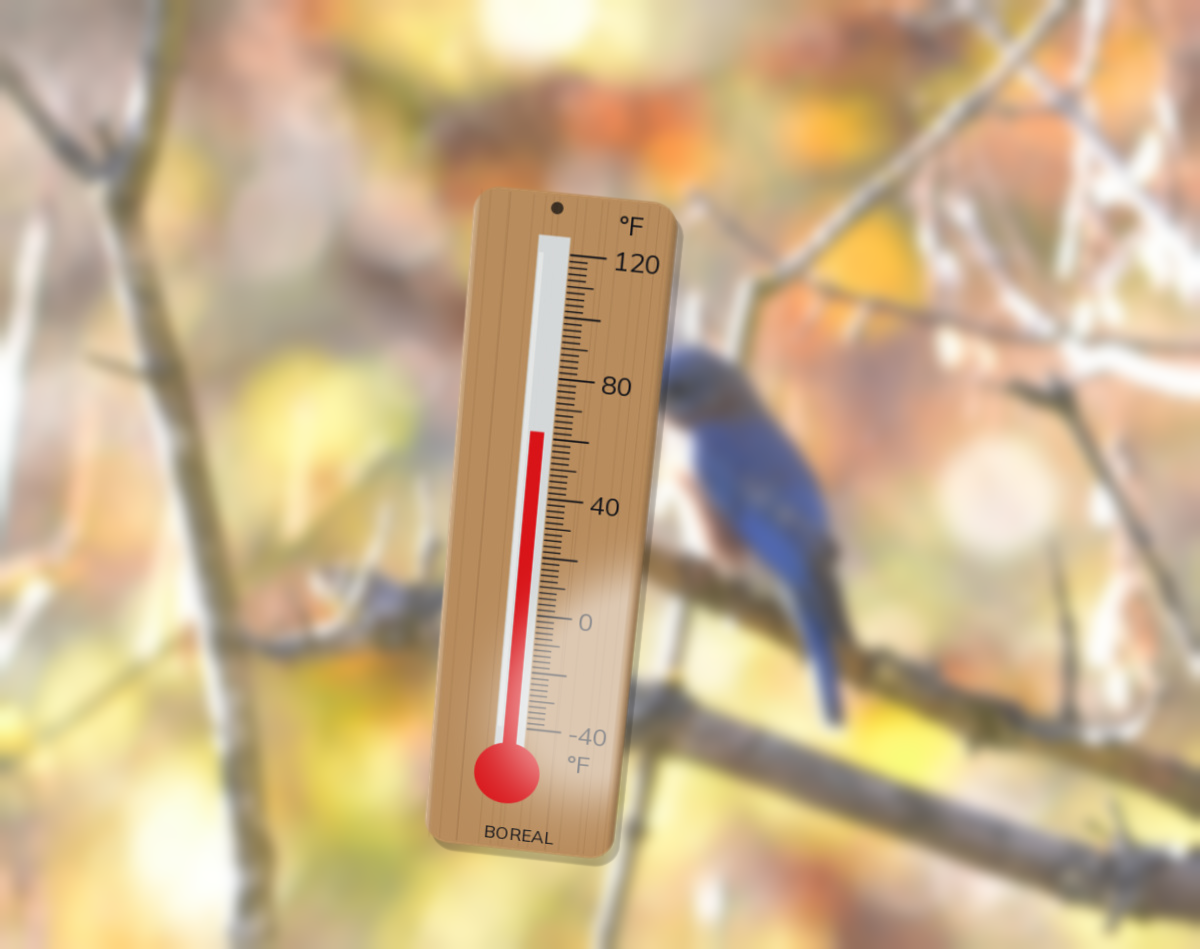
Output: 62 °F
